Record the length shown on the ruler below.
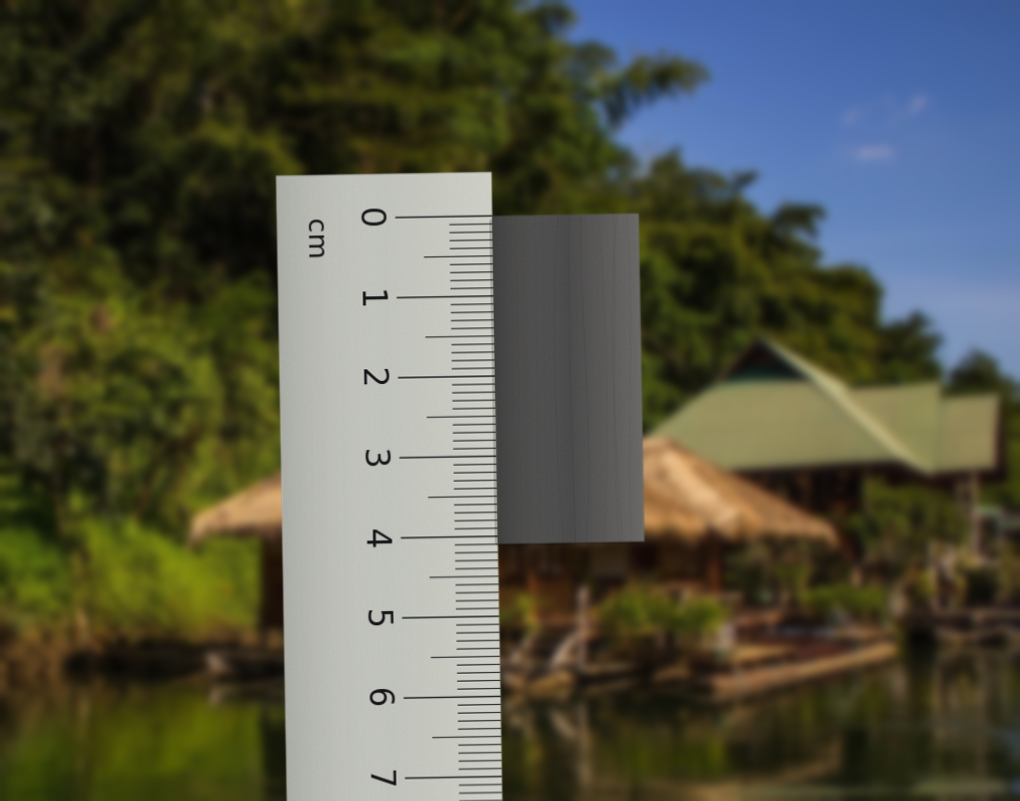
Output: 4.1 cm
